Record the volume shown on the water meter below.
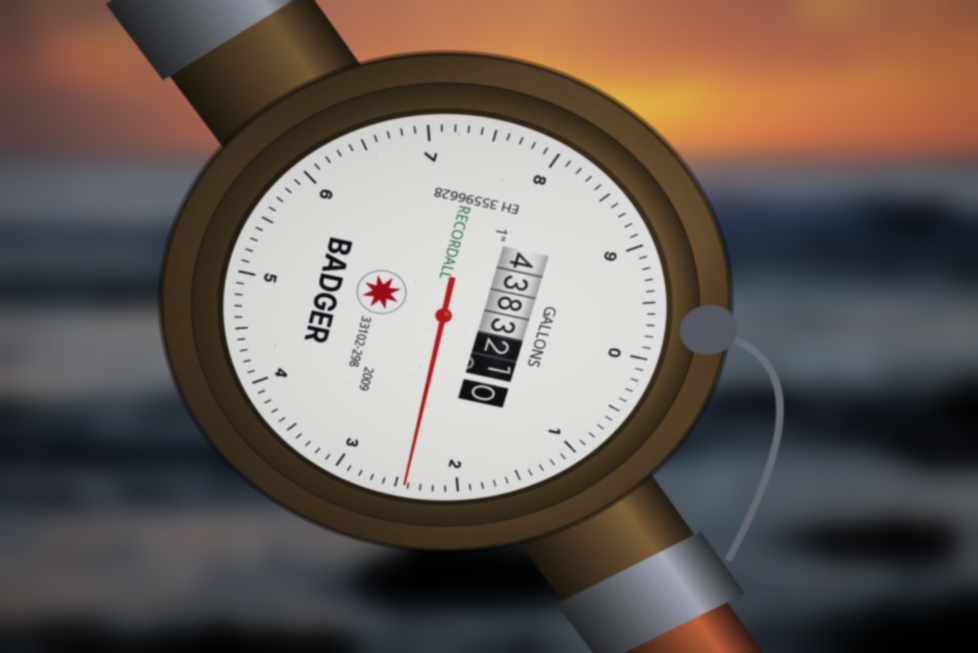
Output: 4383212.4 gal
